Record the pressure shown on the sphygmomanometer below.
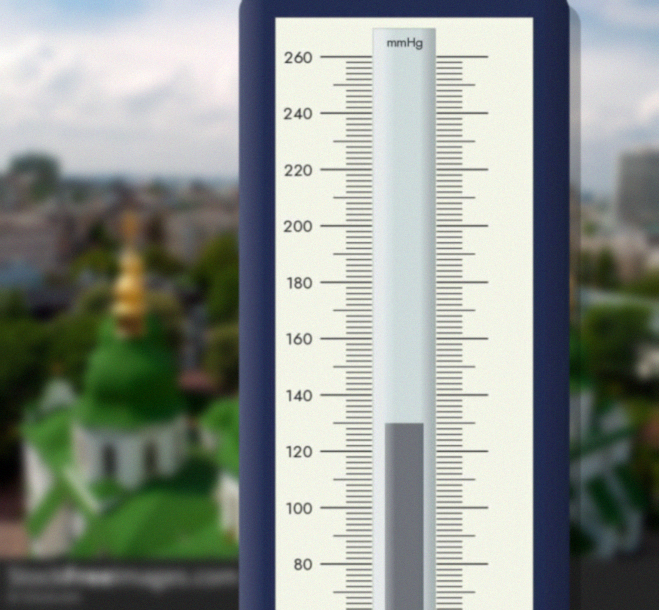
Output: 130 mmHg
